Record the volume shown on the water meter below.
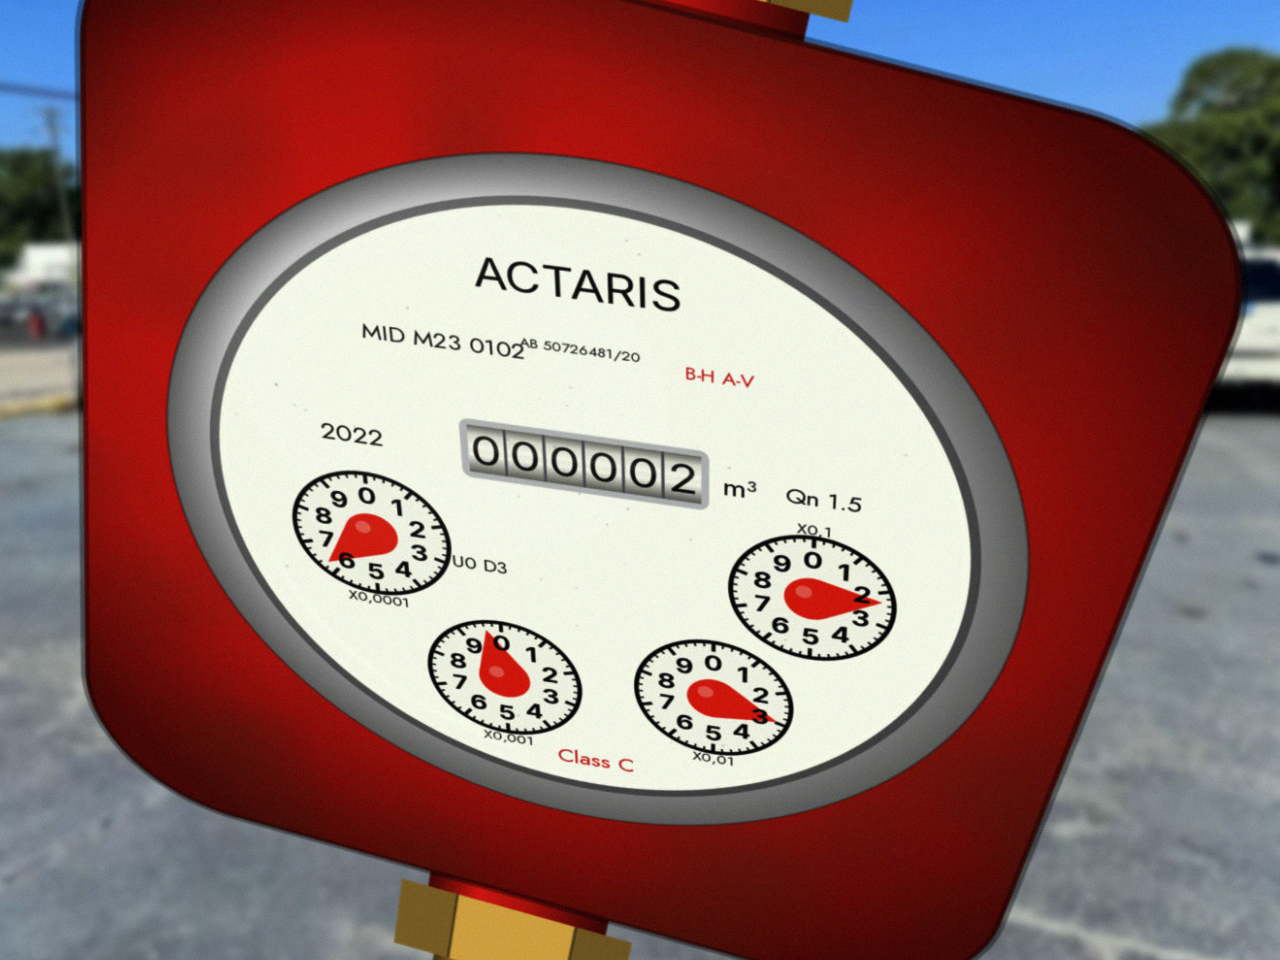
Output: 2.2296 m³
